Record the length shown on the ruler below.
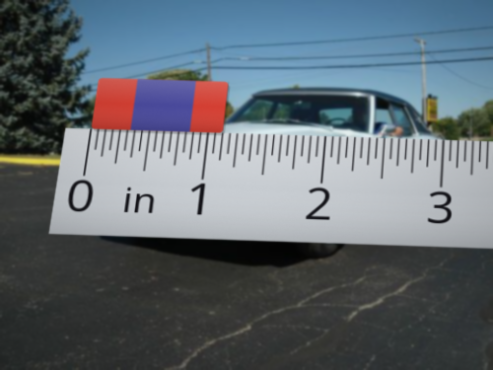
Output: 1.125 in
